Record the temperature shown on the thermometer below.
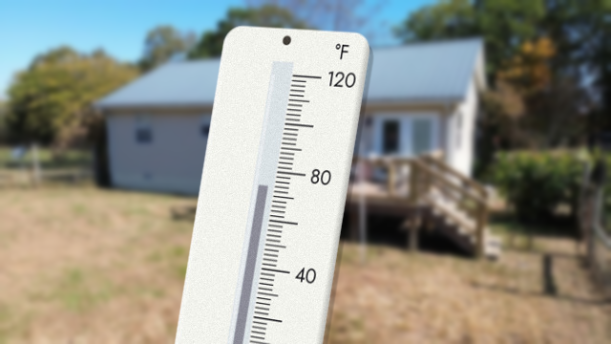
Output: 74 °F
